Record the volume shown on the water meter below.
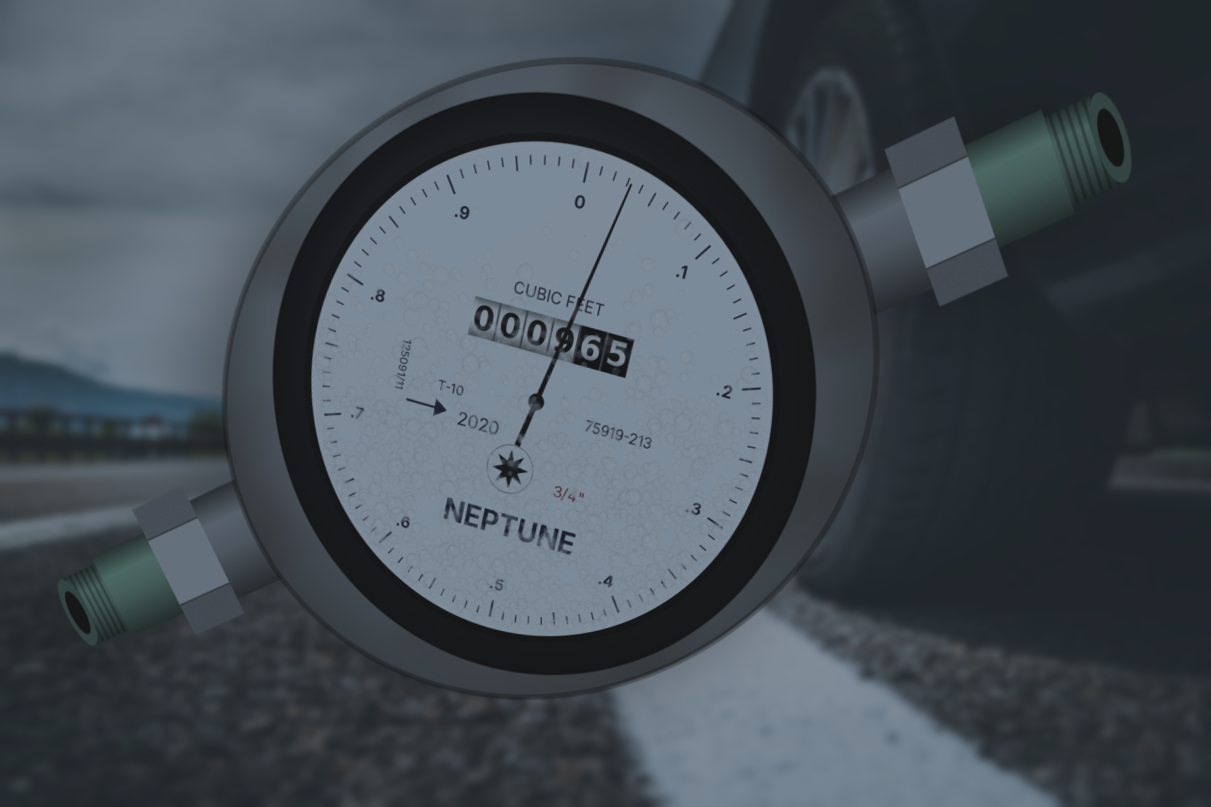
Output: 965.03 ft³
